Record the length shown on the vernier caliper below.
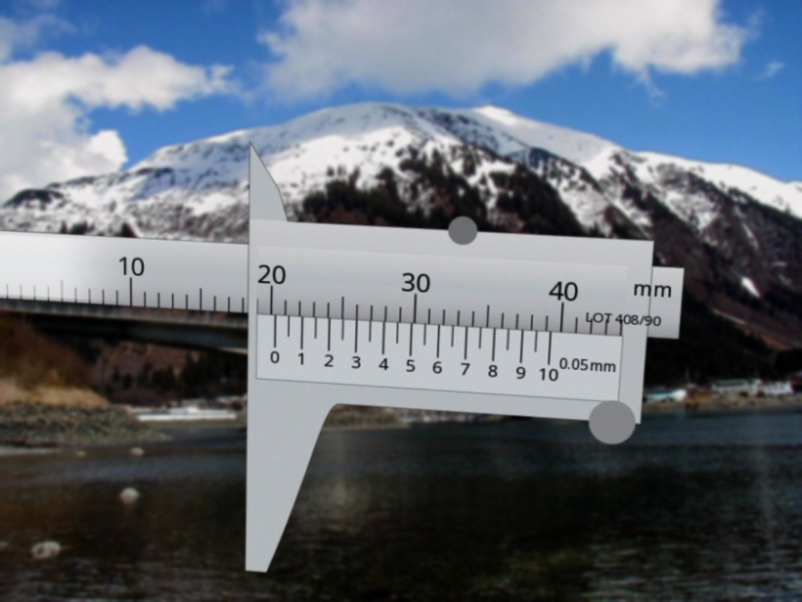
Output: 20.3 mm
